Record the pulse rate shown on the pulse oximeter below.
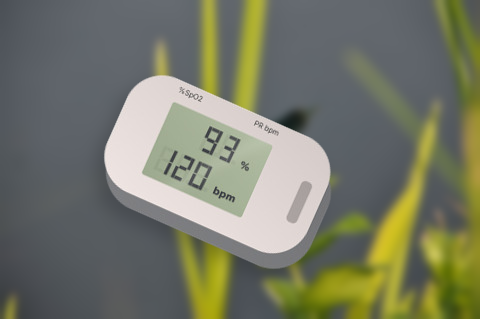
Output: 120 bpm
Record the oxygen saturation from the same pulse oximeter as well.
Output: 93 %
